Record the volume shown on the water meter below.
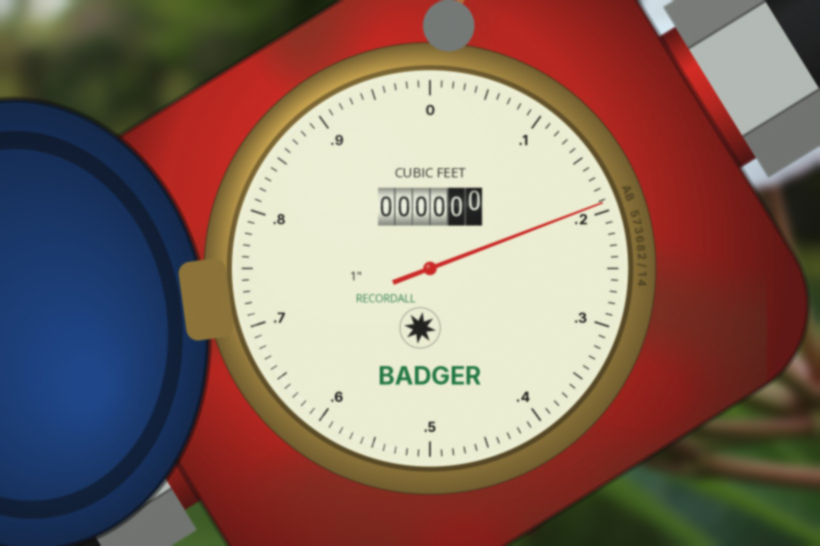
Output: 0.19 ft³
